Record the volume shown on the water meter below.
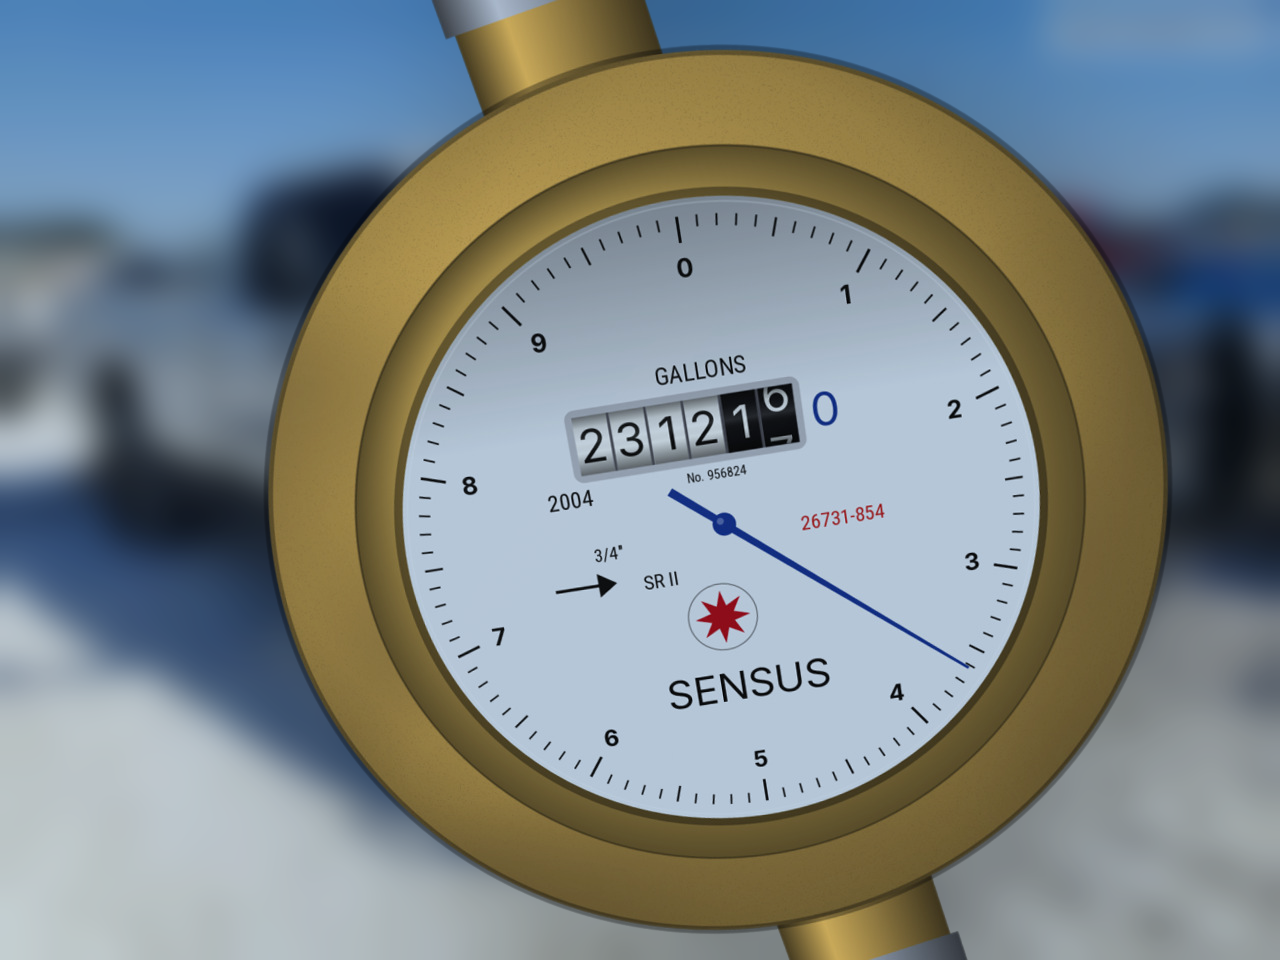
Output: 2312163.6 gal
